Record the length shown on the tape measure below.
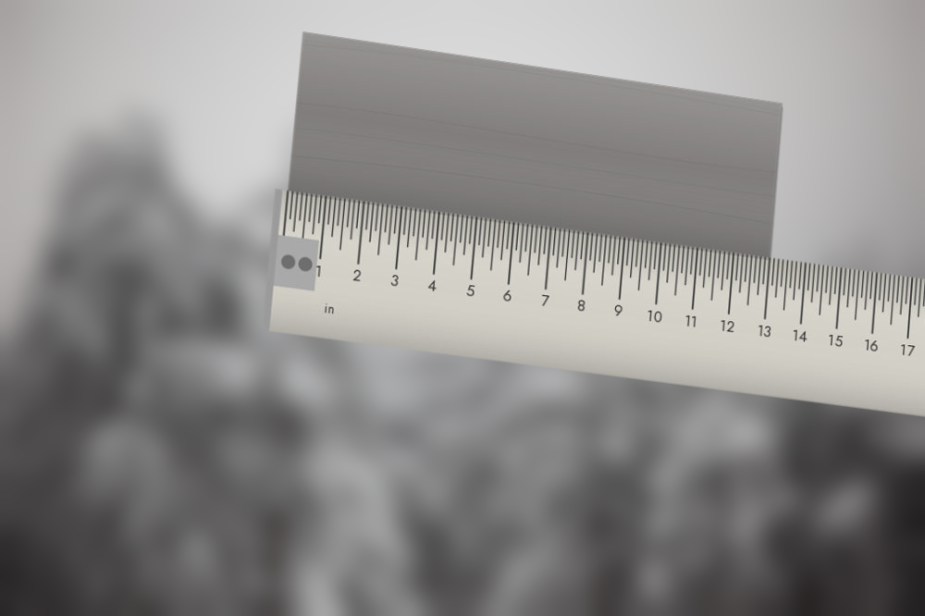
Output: 13 in
